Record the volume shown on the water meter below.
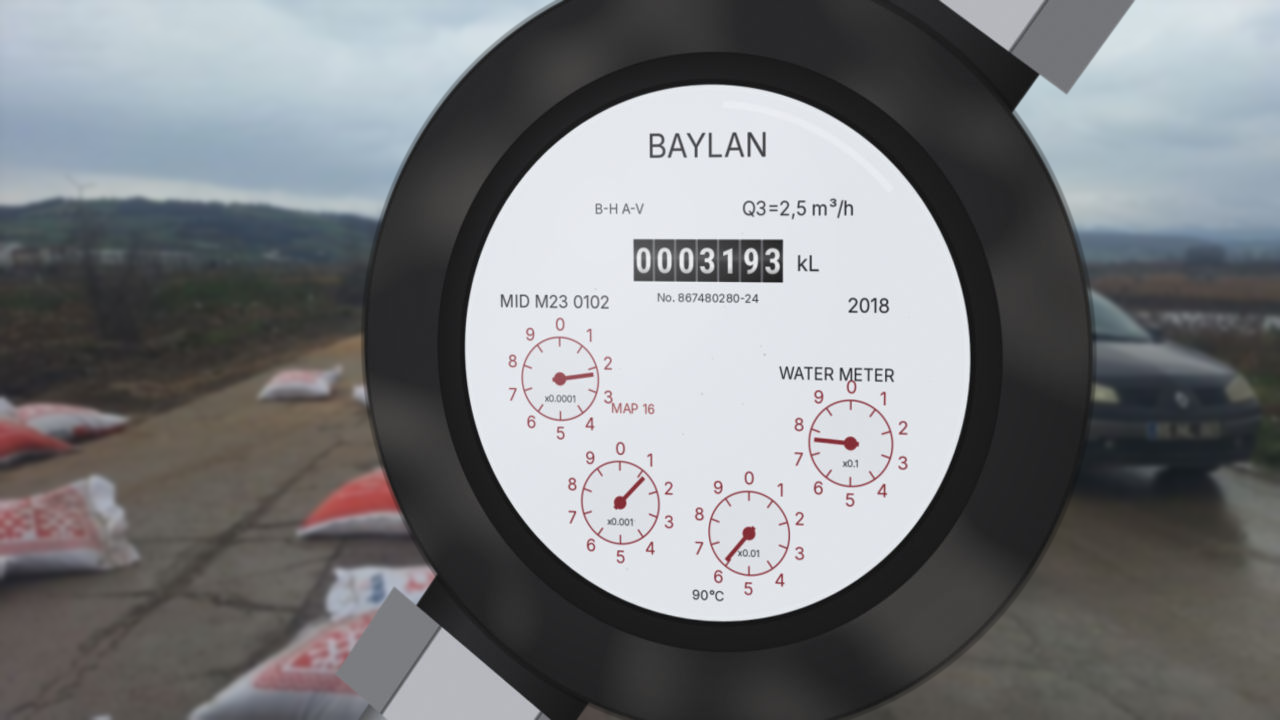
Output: 3193.7612 kL
